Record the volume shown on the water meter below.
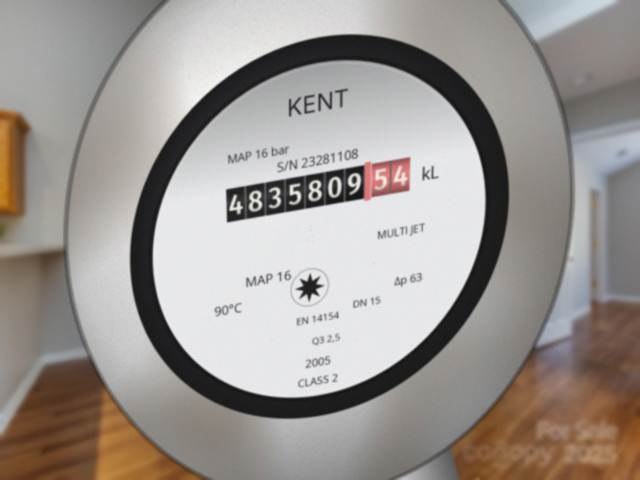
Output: 4835809.54 kL
